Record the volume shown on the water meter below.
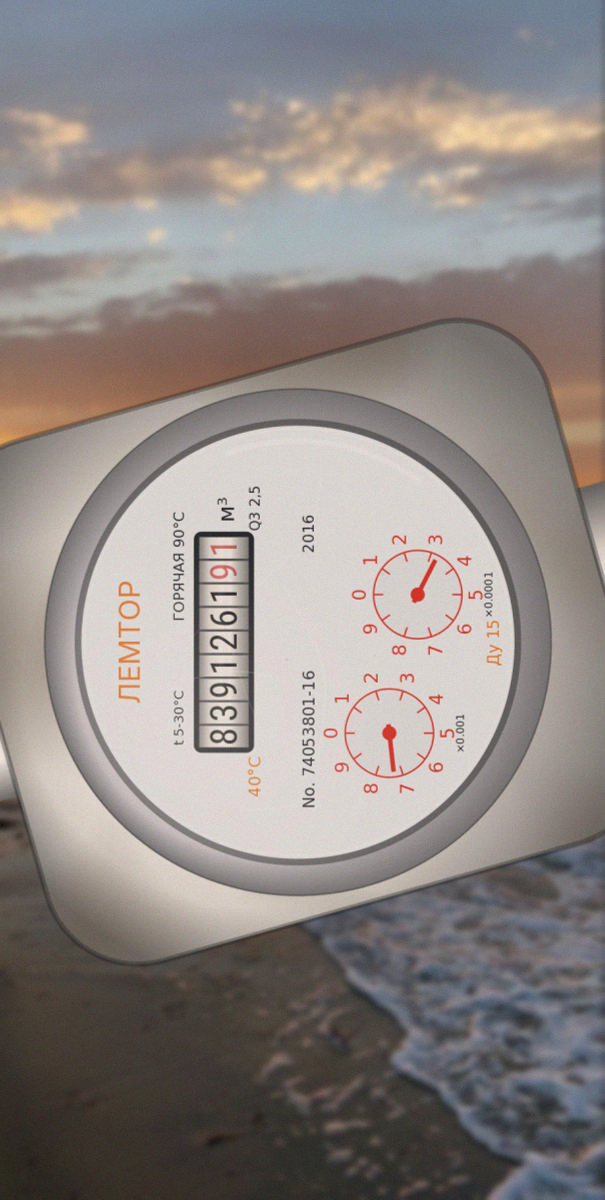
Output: 8391261.9173 m³
